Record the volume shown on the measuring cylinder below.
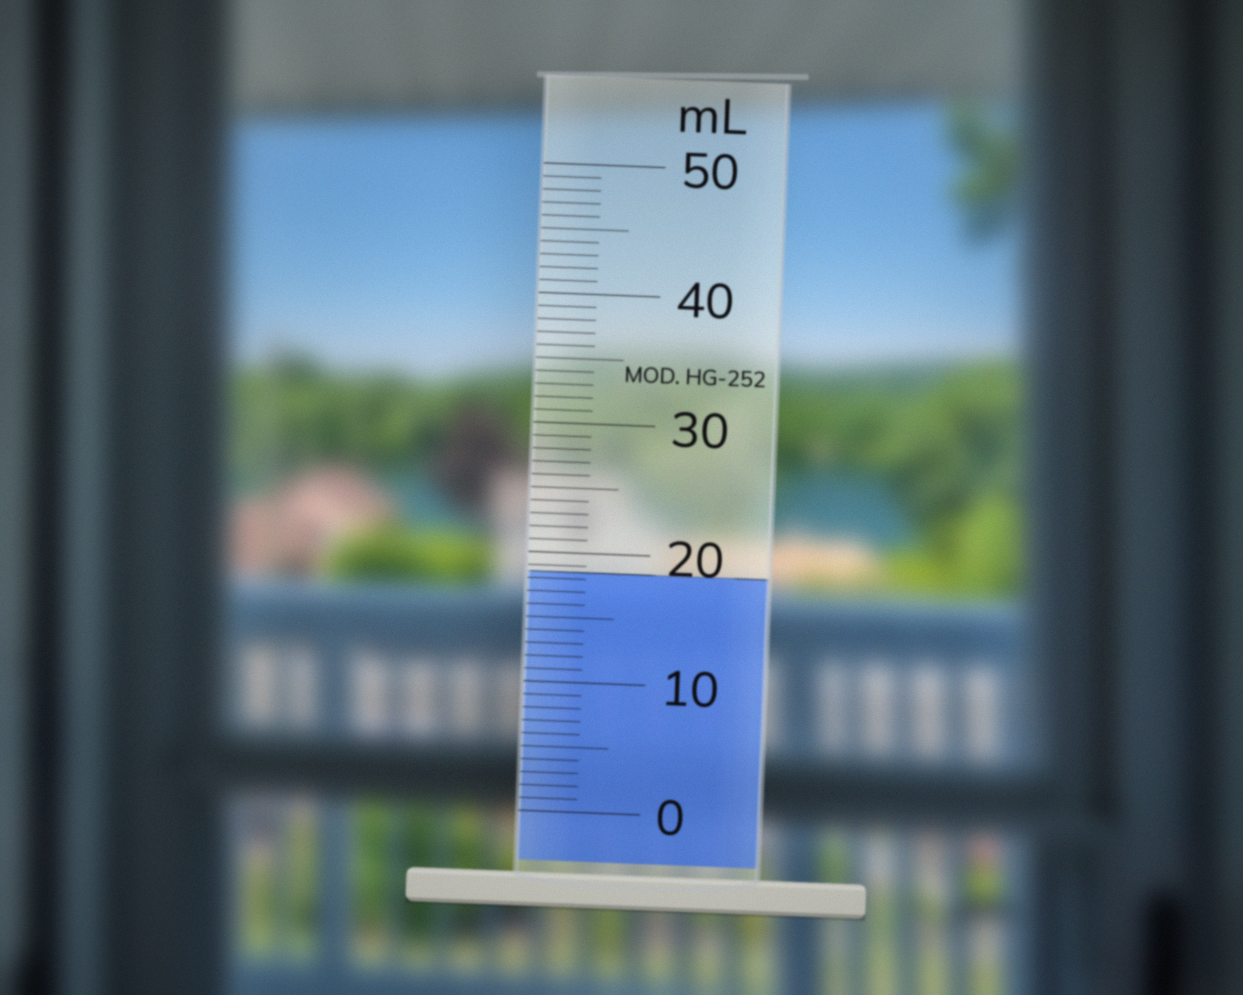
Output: 18.5 mL
